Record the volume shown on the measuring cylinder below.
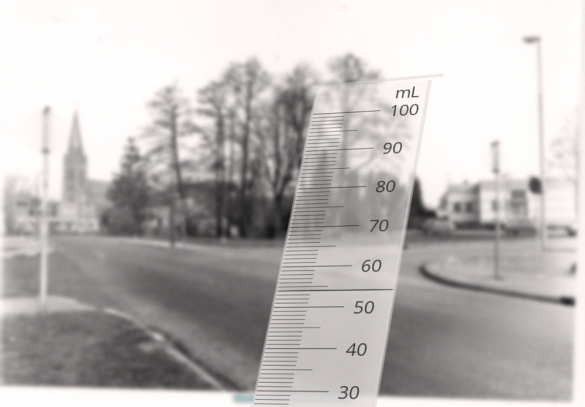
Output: 54 mL
